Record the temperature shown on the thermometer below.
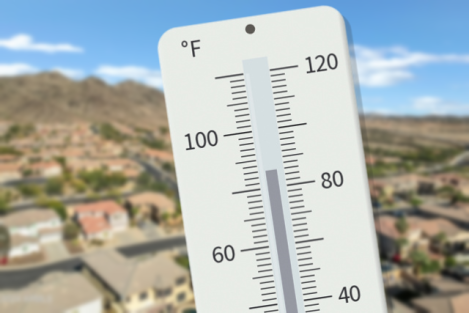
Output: 86 °F
